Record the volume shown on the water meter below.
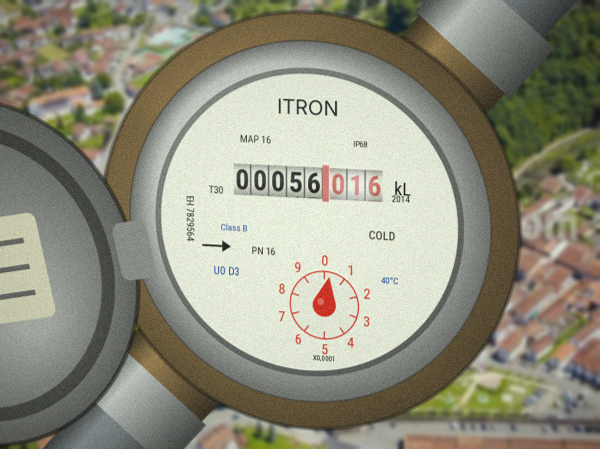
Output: 56.0160 kL
